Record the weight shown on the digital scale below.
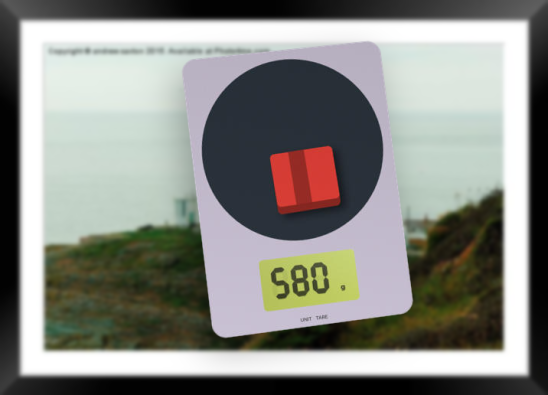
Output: 580 g
